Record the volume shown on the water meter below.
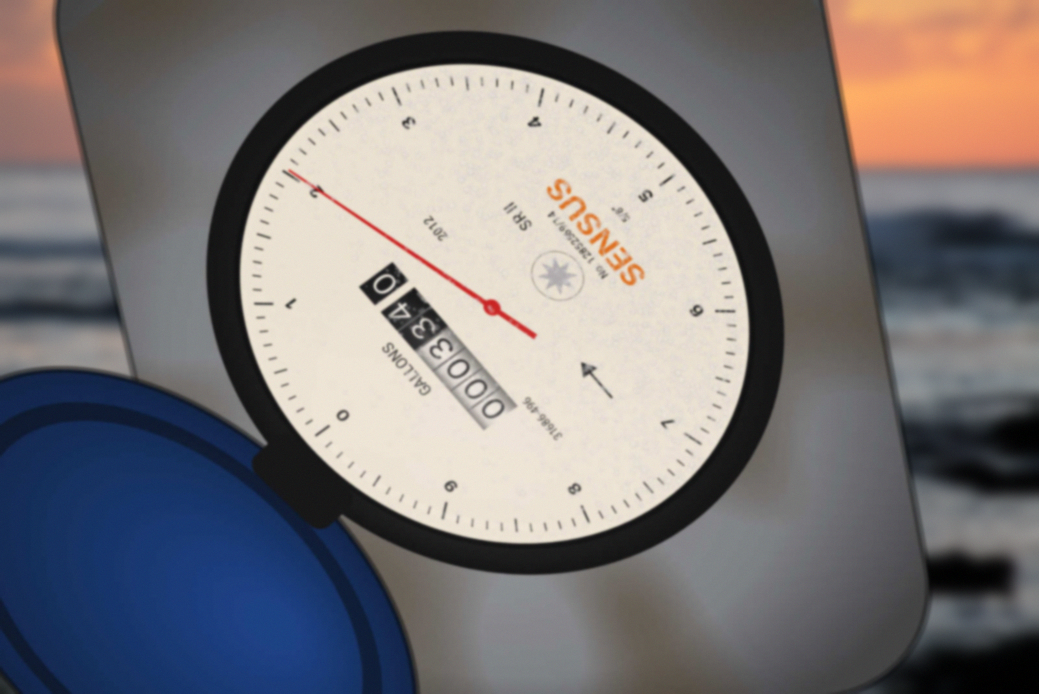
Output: 3342.0 gal
